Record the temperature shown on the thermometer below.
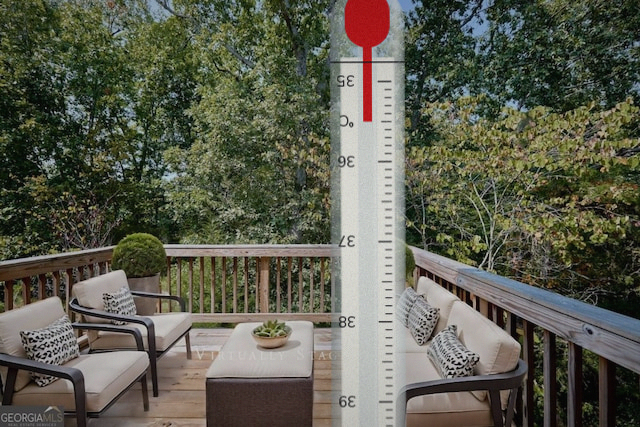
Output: 35.5 °C
